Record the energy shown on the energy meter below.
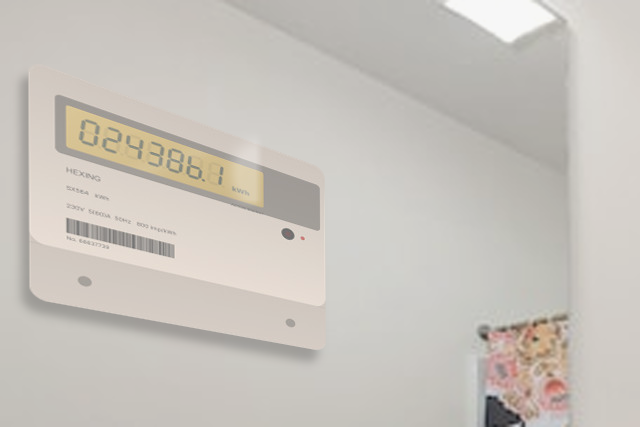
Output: 24386.1 kWh
